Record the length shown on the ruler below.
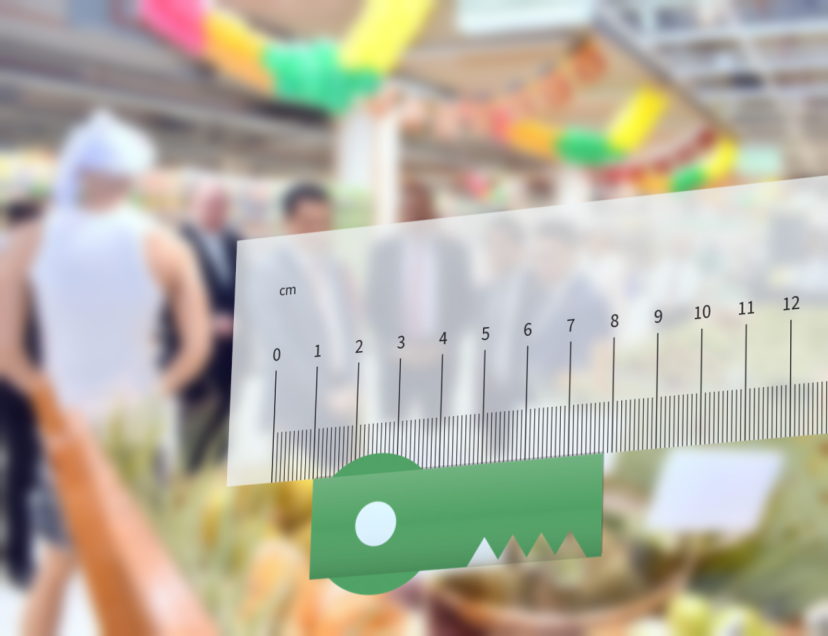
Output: 6.8 cm
